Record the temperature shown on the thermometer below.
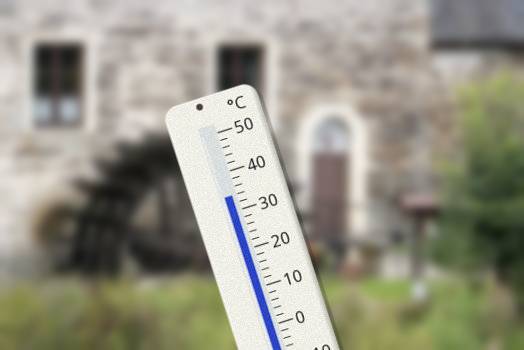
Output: 34 °C
